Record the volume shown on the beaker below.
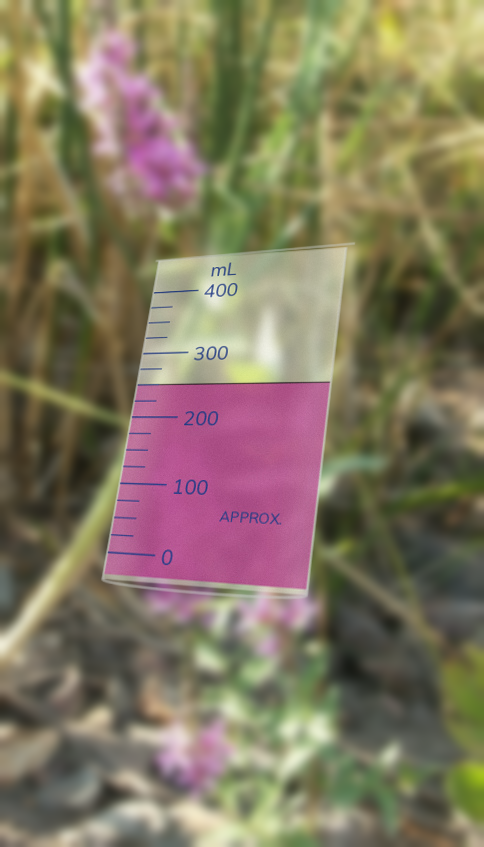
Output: 250 mL
